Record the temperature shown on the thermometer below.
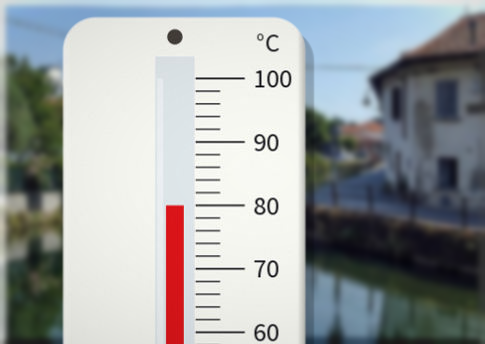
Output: 80 °C
